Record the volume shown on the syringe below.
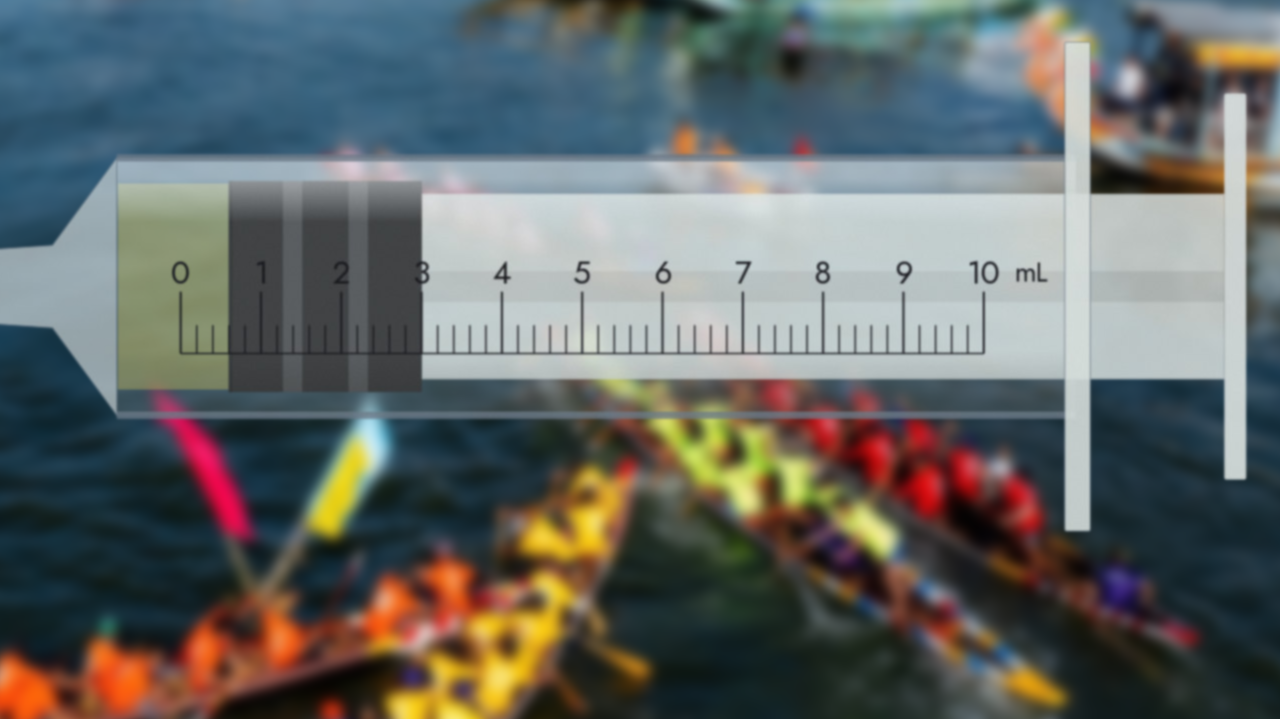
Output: 0.6 mL
